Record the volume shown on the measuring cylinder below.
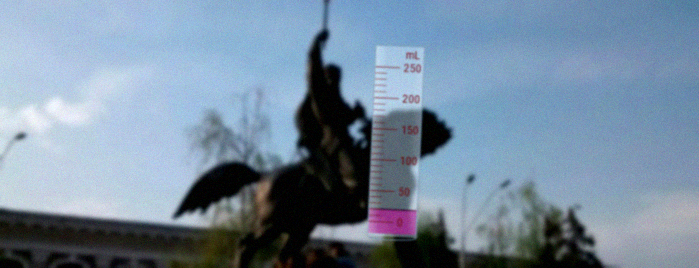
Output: 20 mL
